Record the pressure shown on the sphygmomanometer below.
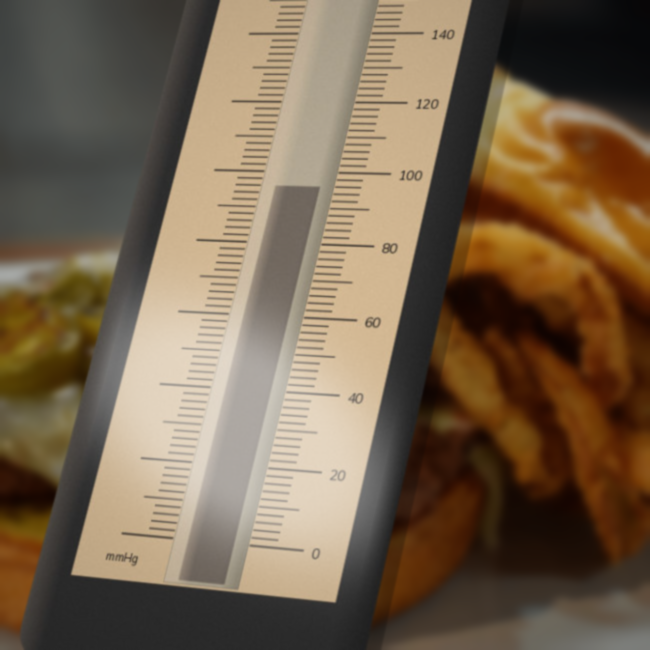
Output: 96 mmHg
